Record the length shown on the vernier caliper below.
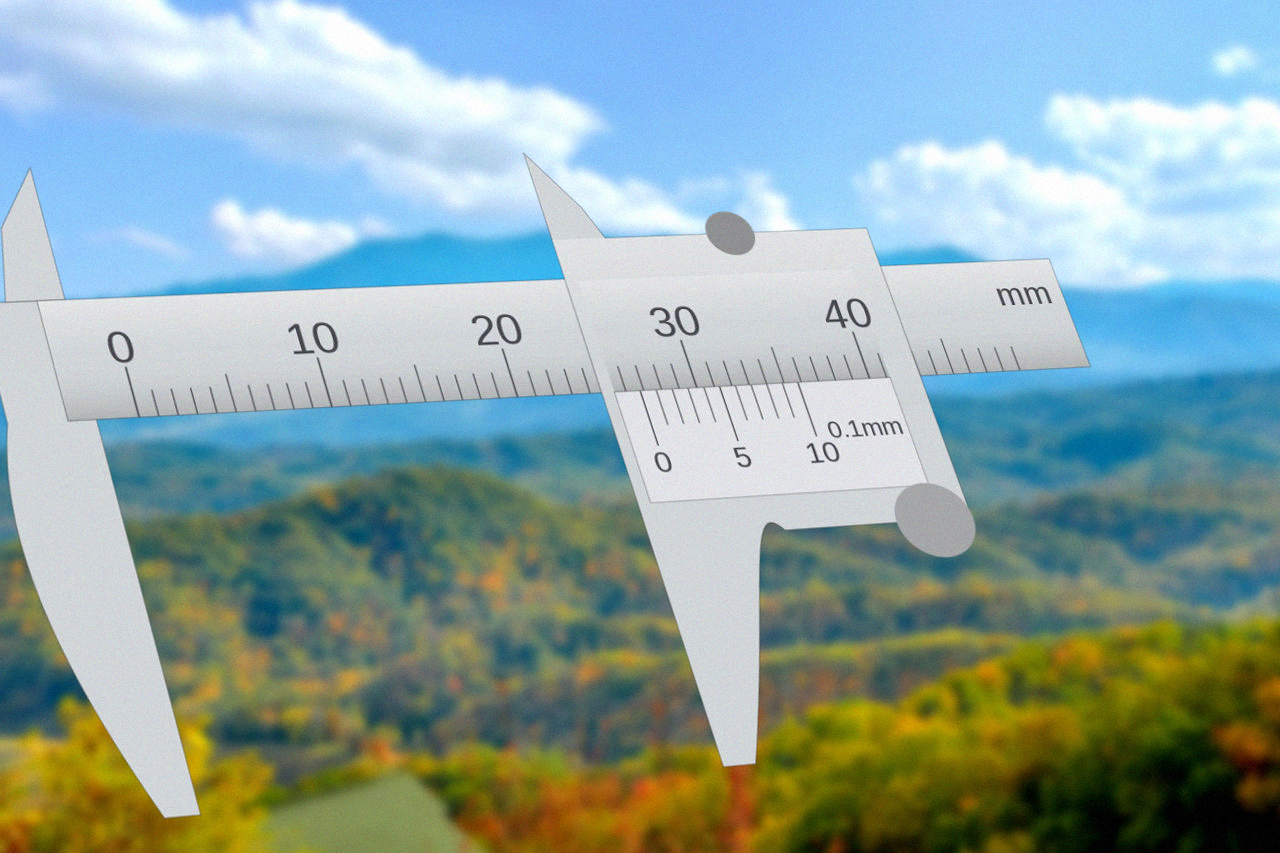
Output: 26.8 mm
